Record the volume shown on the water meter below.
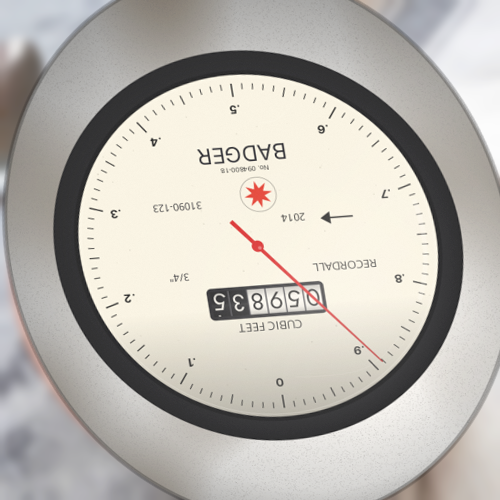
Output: 59834.89 ft³
